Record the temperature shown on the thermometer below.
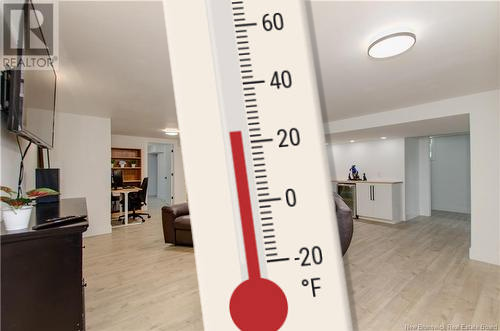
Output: 24 °F
